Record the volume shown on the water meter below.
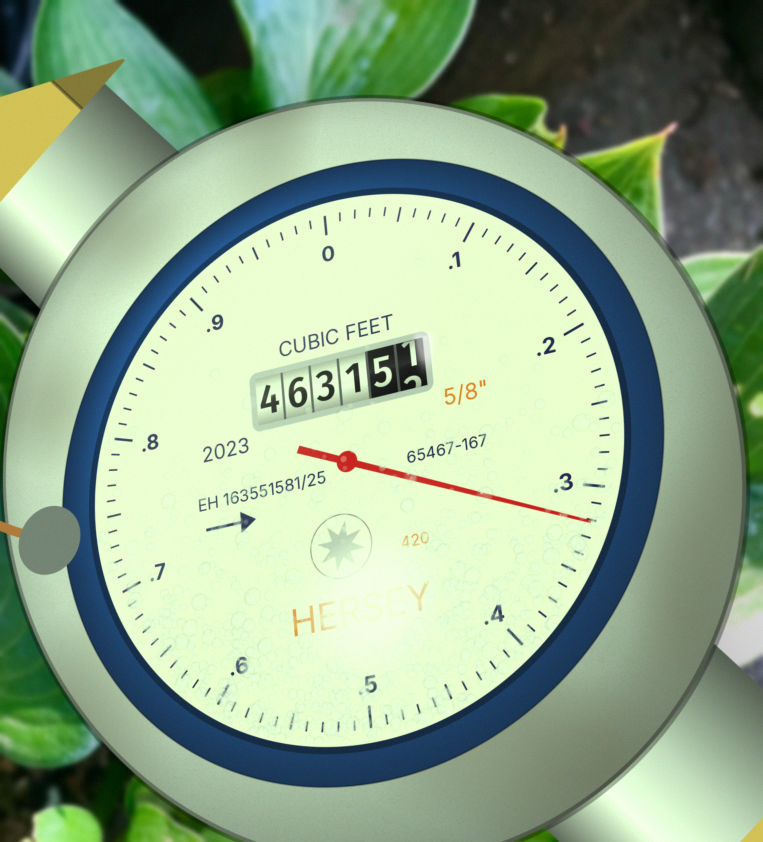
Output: 463151.32 ft³
